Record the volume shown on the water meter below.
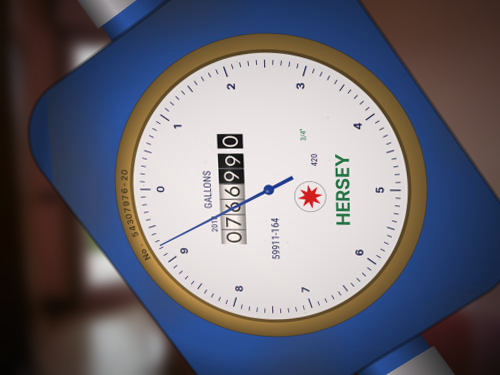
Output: 766989.2 gal
